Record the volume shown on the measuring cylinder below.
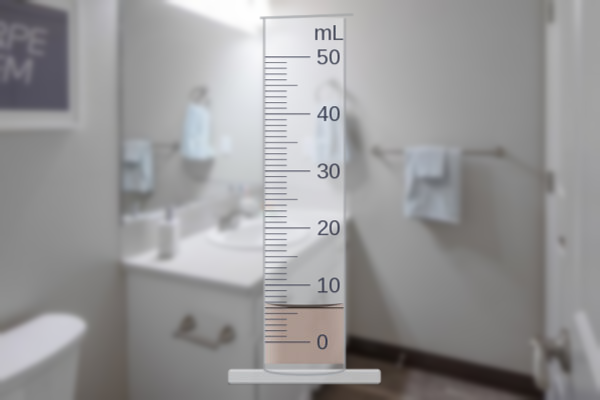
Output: 6 mL
